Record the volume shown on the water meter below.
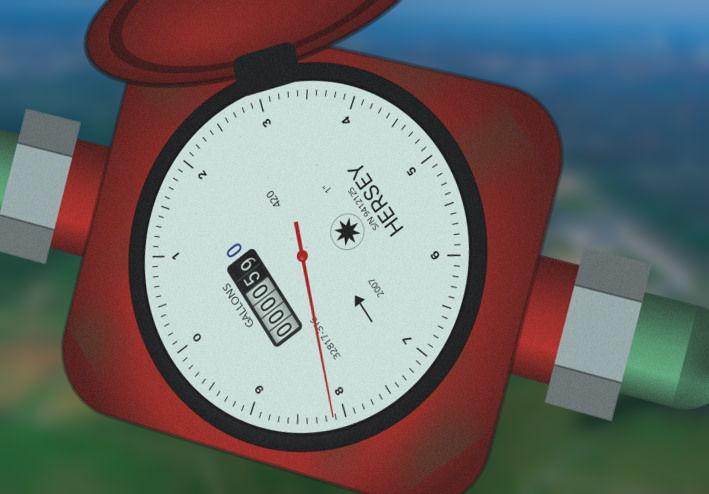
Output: 588.1 gal
